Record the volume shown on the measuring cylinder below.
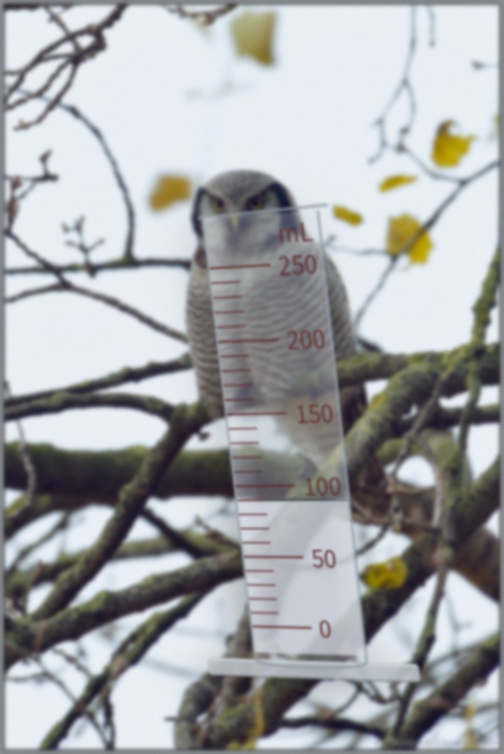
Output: 90 mL
